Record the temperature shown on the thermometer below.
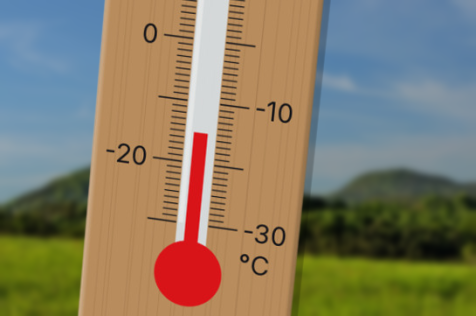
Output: -15 °C
